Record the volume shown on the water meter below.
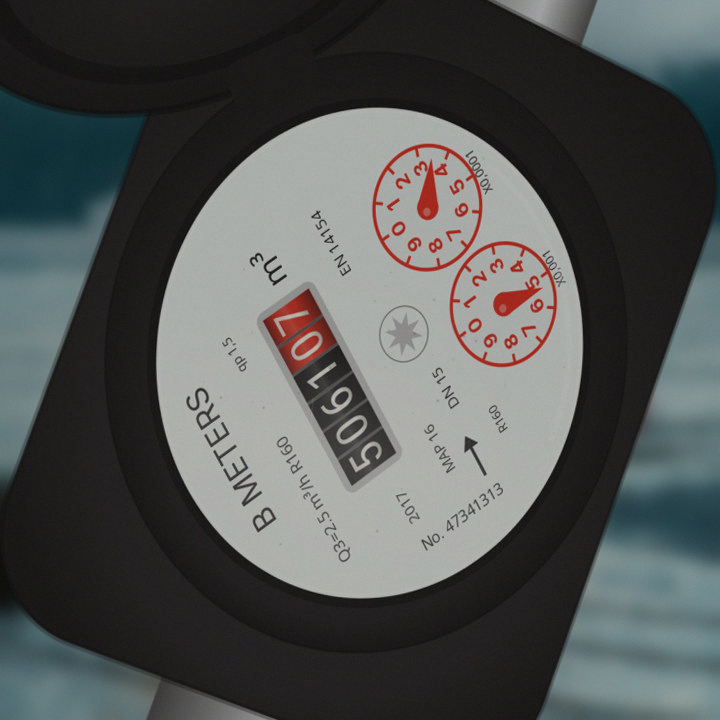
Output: 5061.0753 m³
